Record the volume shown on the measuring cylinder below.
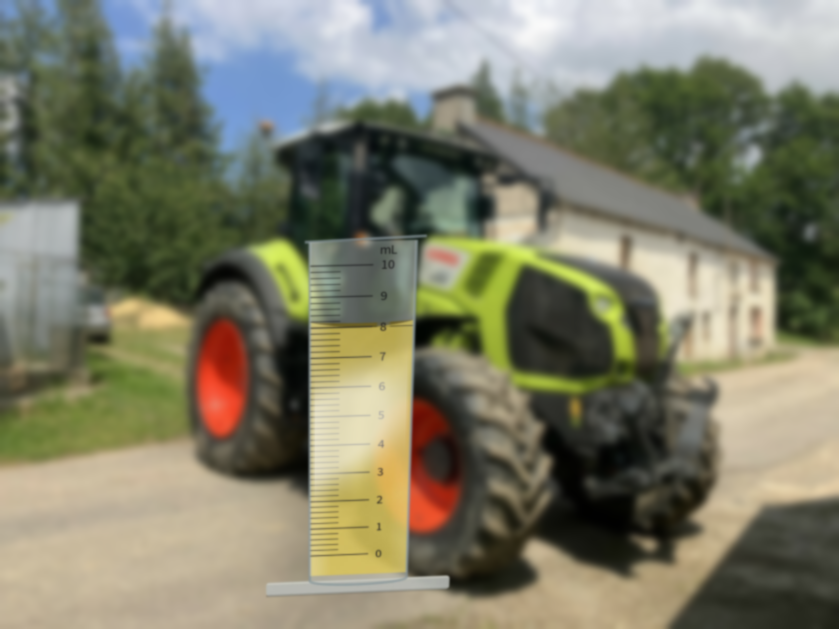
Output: 8 mL
